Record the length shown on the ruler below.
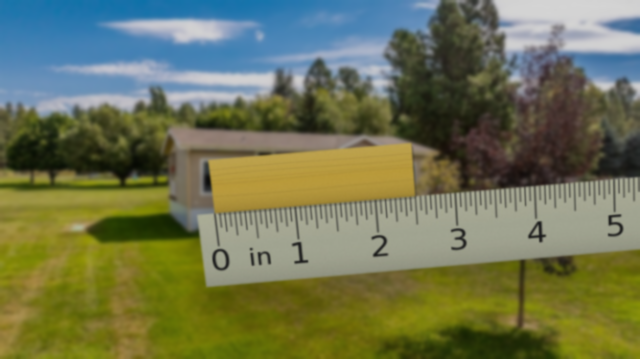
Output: 2.5 in
